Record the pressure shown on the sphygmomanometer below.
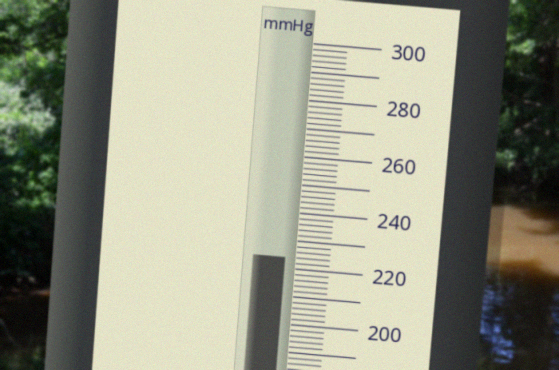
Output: 224 mmHg
